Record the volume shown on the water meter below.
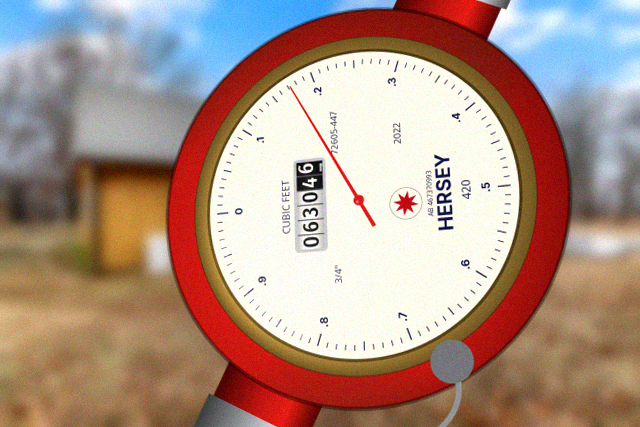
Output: 63046.17 ft³
